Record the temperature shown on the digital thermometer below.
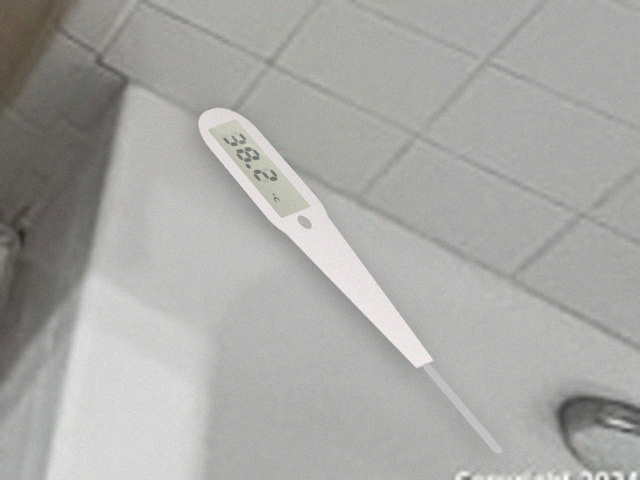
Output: 38.2 °C
